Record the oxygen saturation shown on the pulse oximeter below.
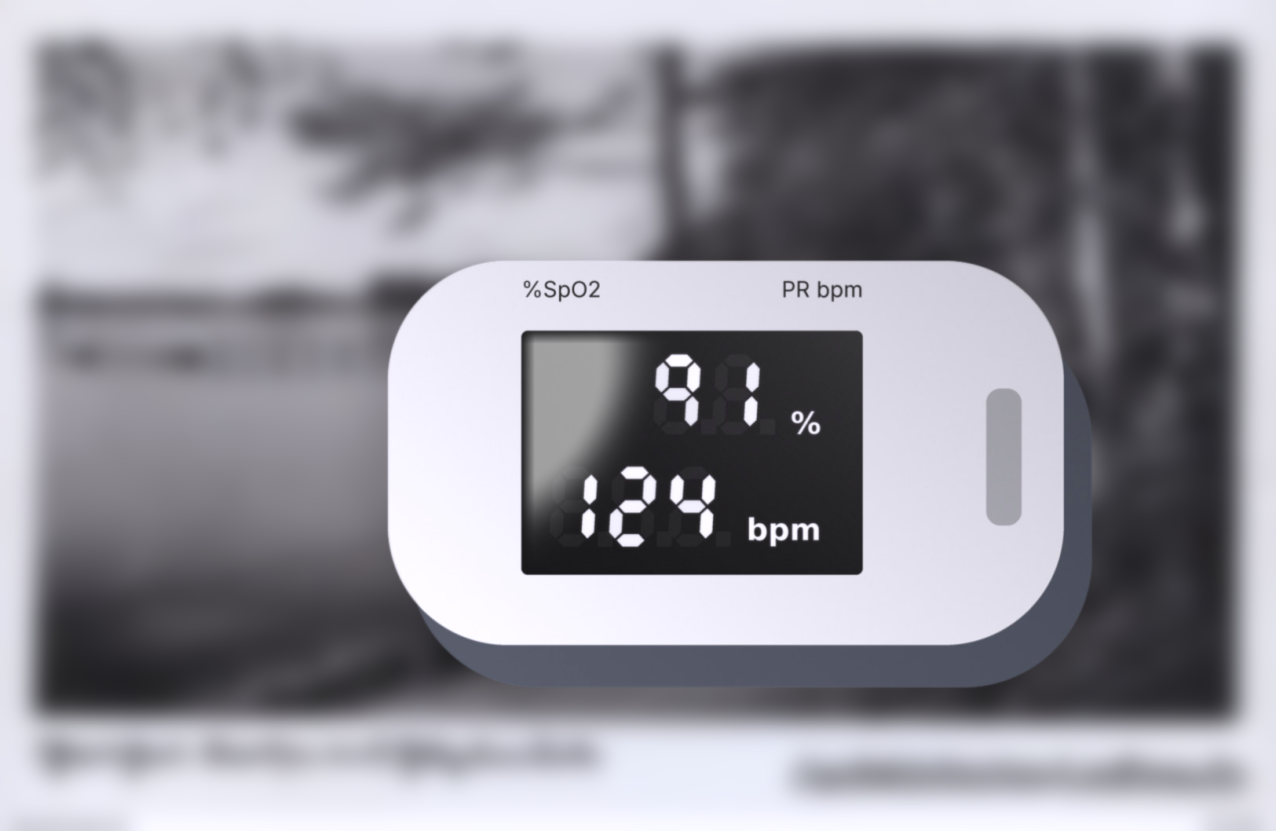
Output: 91 %
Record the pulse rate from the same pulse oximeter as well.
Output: 124 bpm
